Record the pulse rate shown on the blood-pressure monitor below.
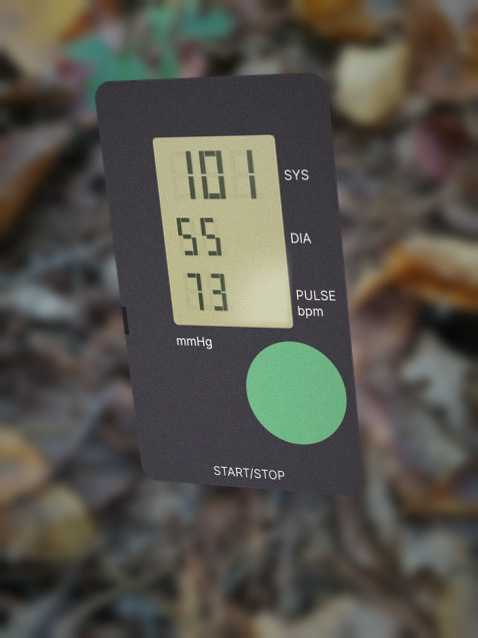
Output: 73 bpm
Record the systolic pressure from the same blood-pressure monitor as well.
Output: 101 mmHg
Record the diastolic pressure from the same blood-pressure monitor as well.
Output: 55 mmHg
